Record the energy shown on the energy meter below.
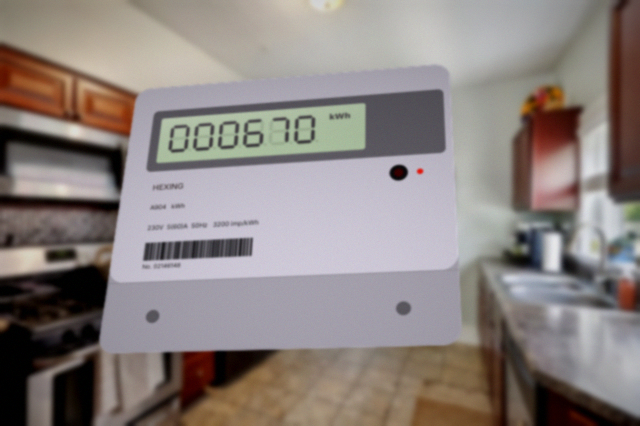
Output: 670 kWh
